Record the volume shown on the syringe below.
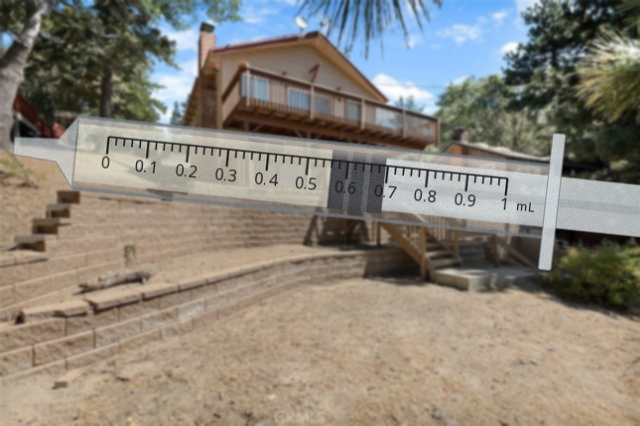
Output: 0.56 mL
